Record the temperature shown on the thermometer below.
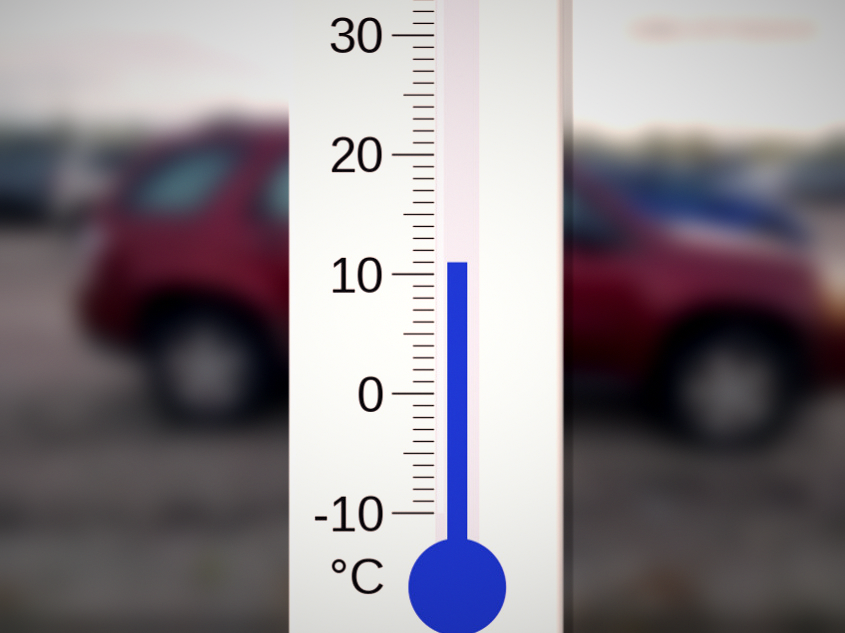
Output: 11 °C
